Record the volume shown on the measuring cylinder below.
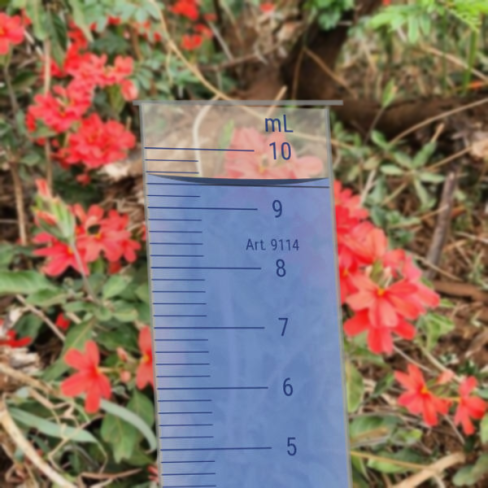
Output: 9.4 mL
